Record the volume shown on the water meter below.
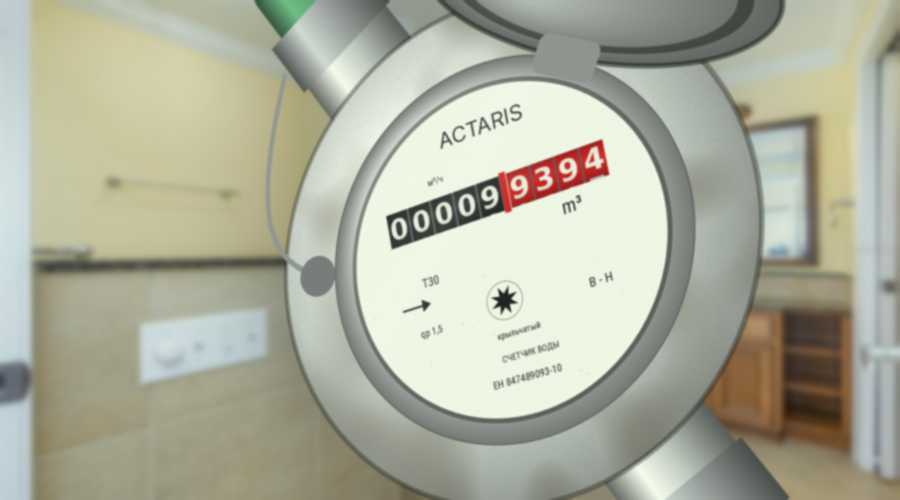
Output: 9.9394 m³
